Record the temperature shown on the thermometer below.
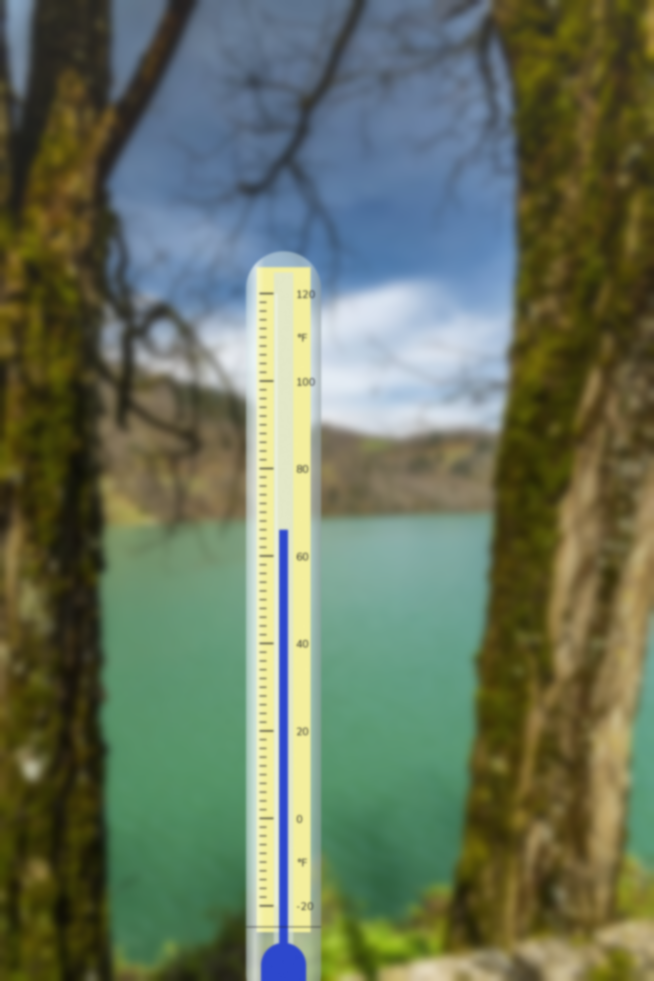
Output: 66 °F
